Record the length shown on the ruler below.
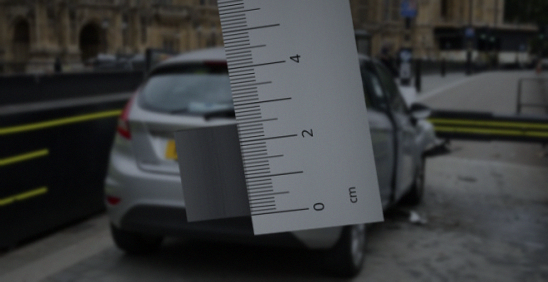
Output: 2.5 cm
